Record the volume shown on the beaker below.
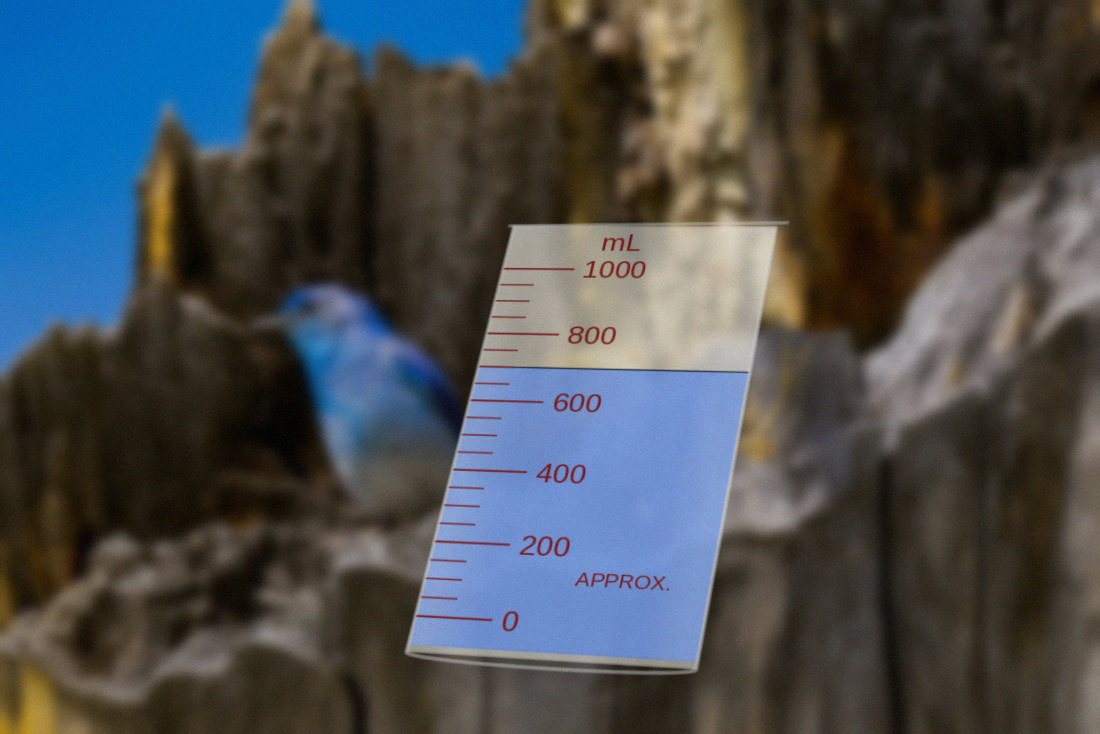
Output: 700 mL
